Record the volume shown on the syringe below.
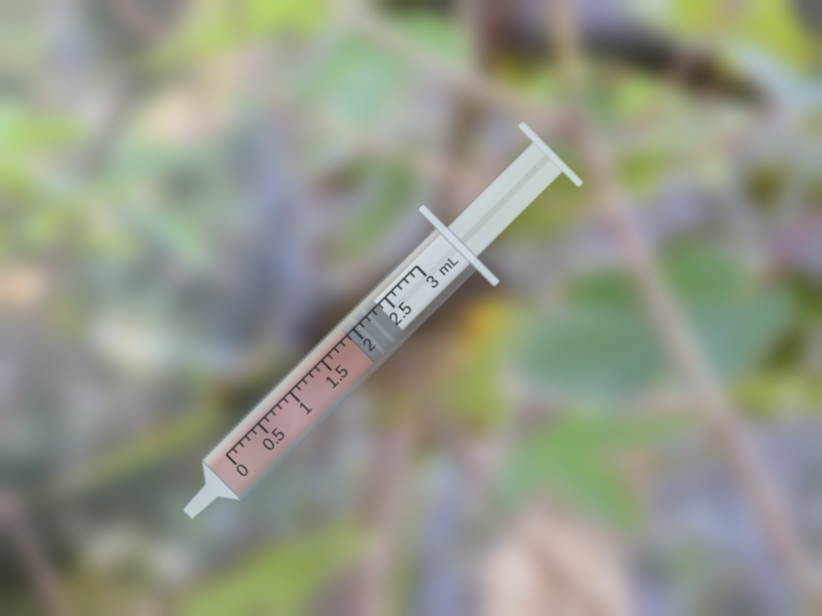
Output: 1.9 mL
